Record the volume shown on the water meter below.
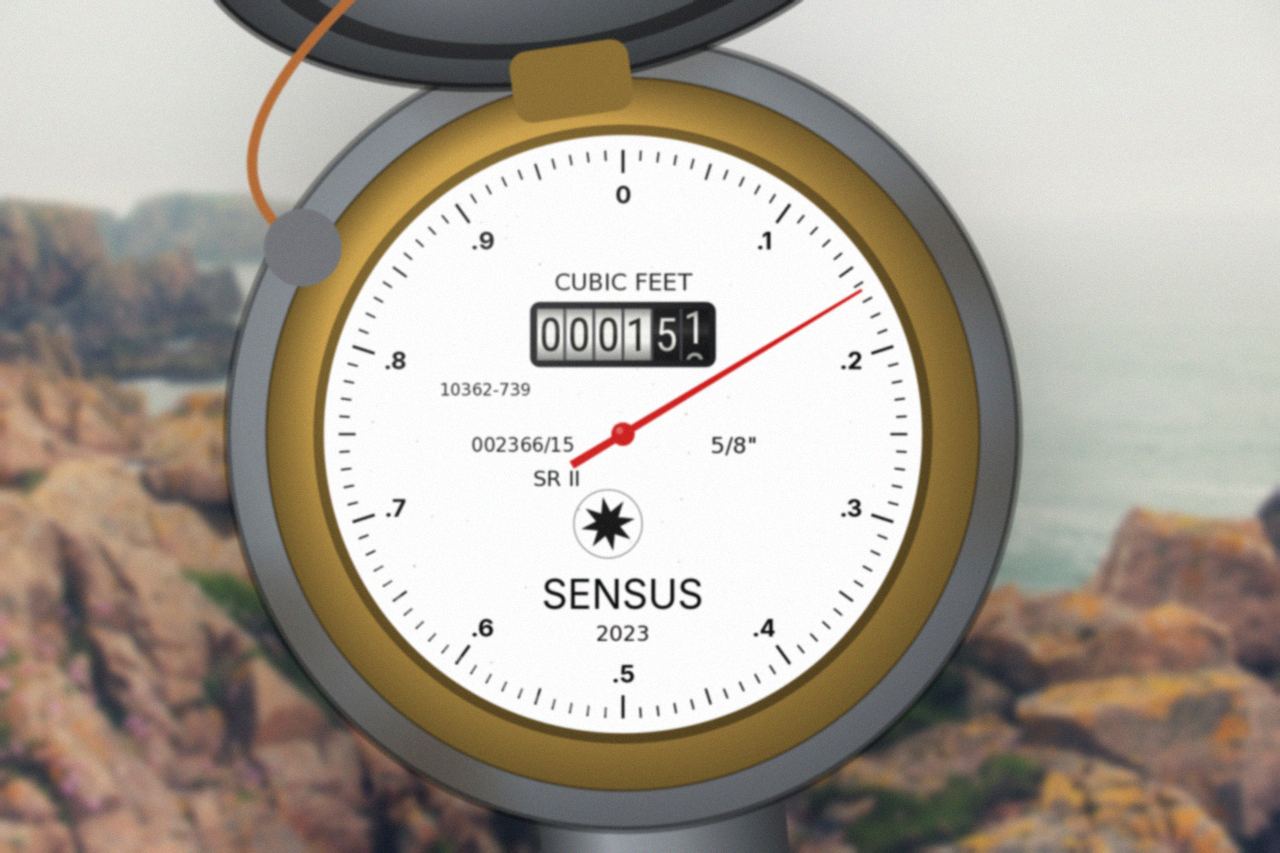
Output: 151.16 ft³
